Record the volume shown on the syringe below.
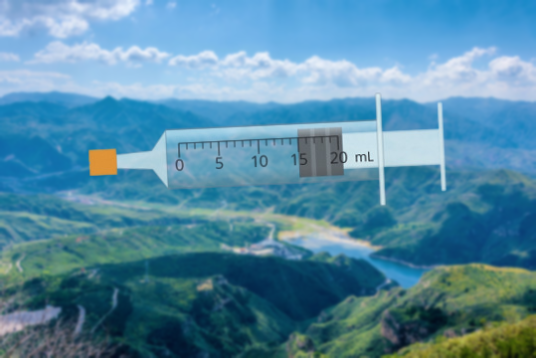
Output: 15 mL
